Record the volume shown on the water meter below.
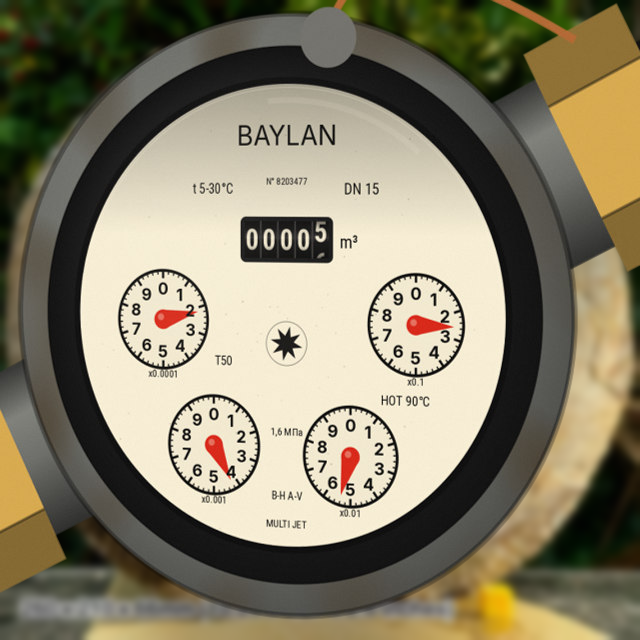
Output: 5.2542 m³
